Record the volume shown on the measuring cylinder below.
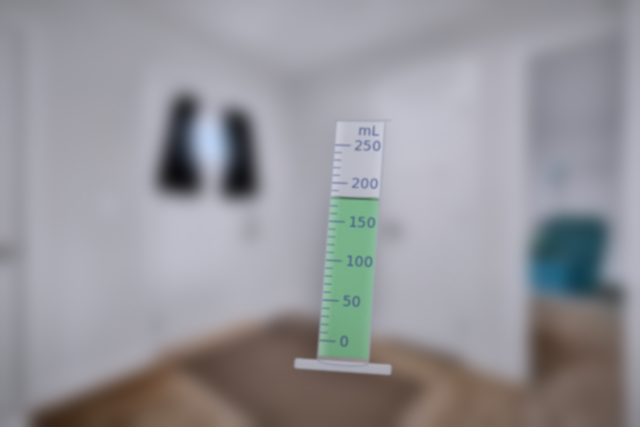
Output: 180 mL
